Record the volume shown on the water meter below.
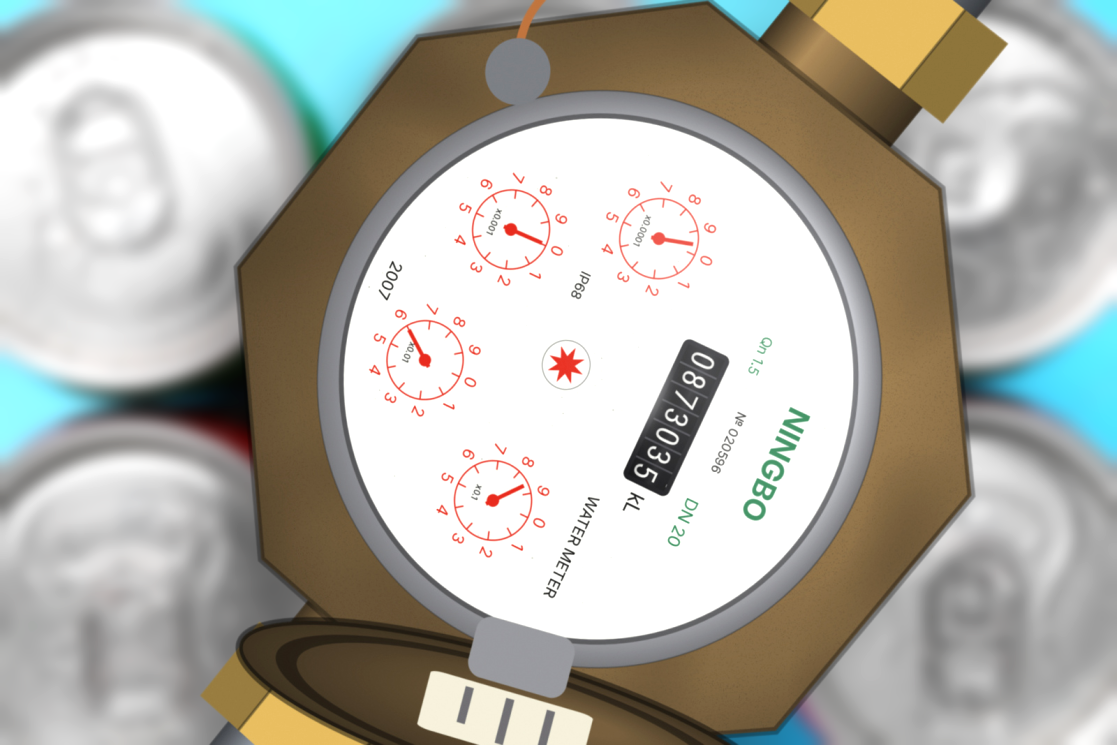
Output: 873034.8599 kL
